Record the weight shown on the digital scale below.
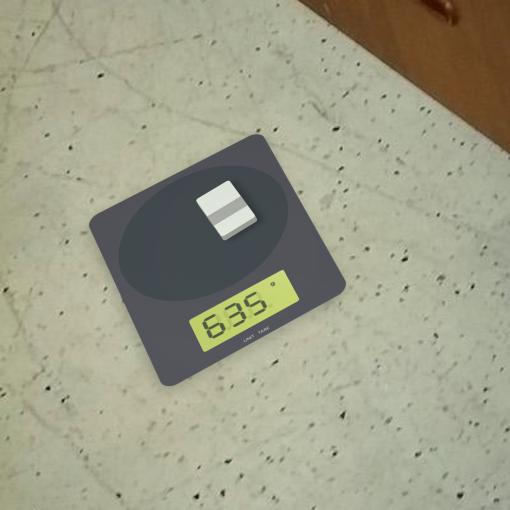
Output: 635 g
